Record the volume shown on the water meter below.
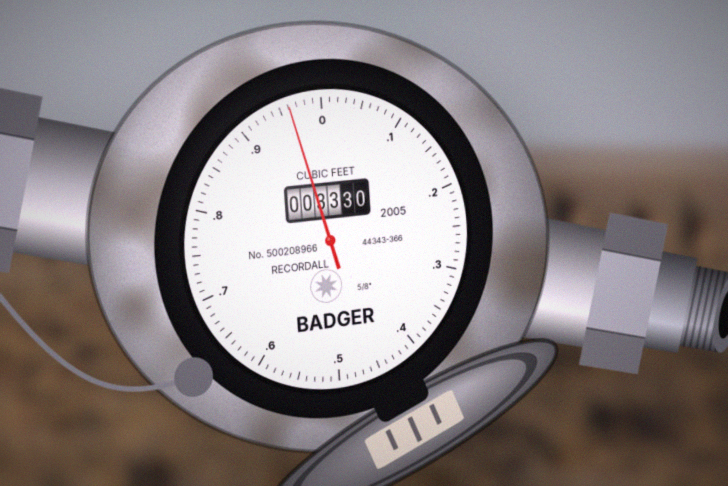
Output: 3329.96 ft³
